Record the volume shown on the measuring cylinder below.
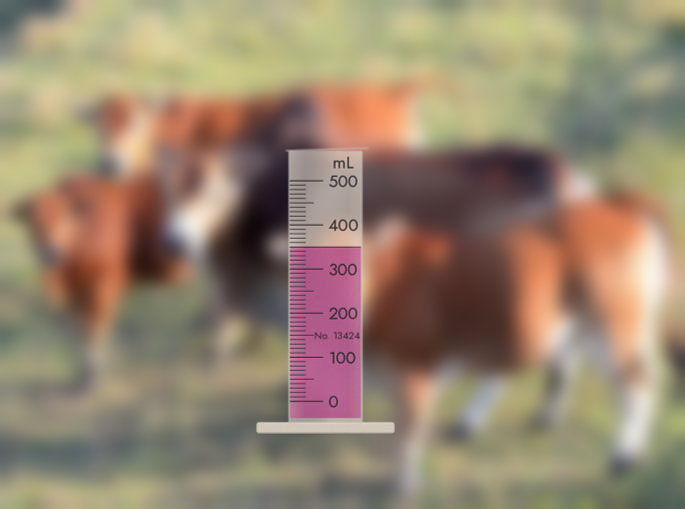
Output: 350 mL
